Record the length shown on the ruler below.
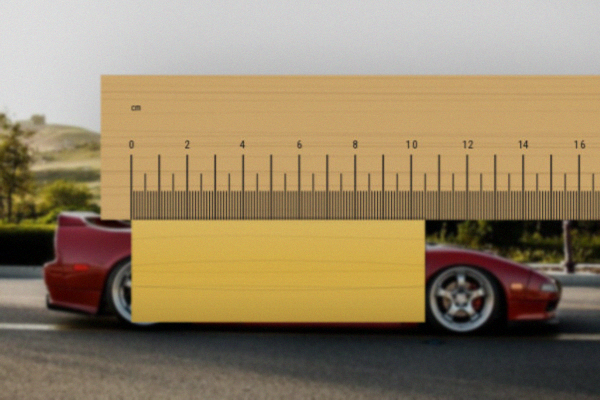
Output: 10.5 cm
